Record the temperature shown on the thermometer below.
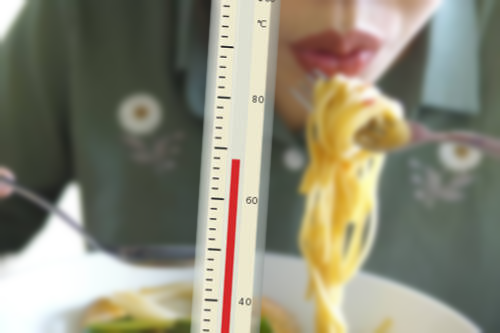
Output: 68 °C
